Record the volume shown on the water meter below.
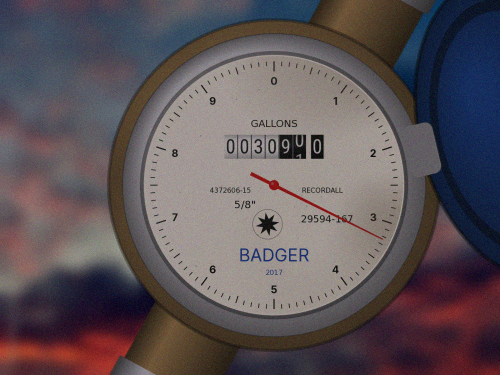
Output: 30903.2 gal
